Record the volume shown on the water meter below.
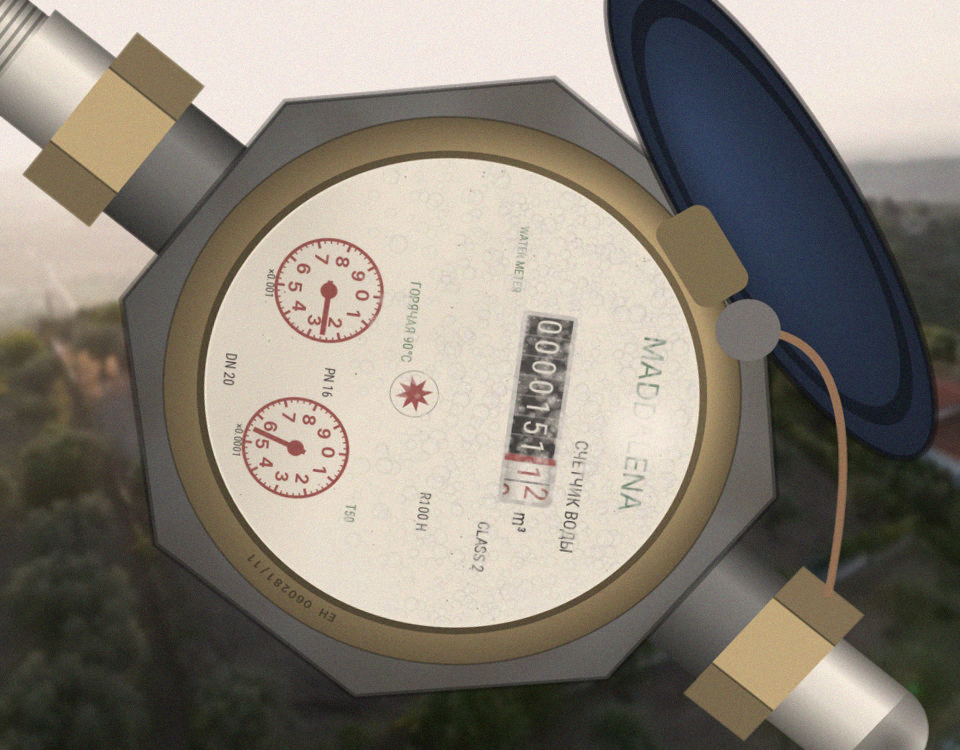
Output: 151.1225 m³
